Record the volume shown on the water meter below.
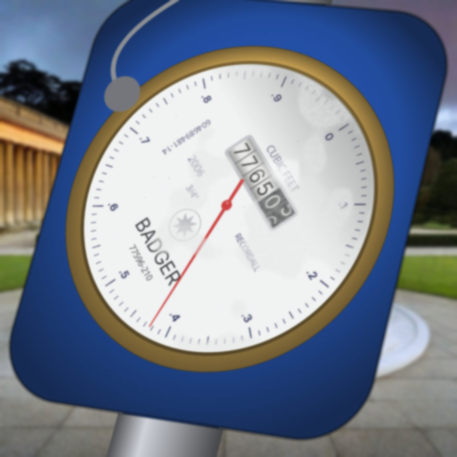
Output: 776505.42 ft³
